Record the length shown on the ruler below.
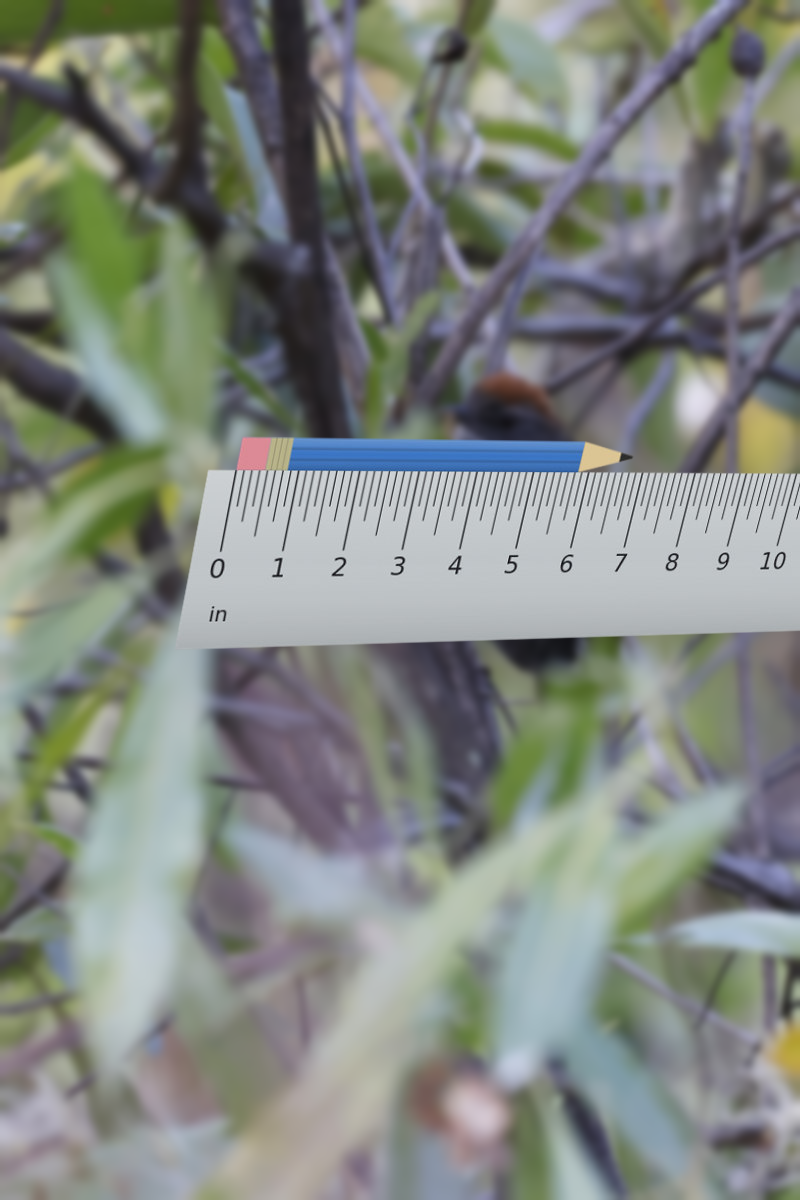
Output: 6.75 in
